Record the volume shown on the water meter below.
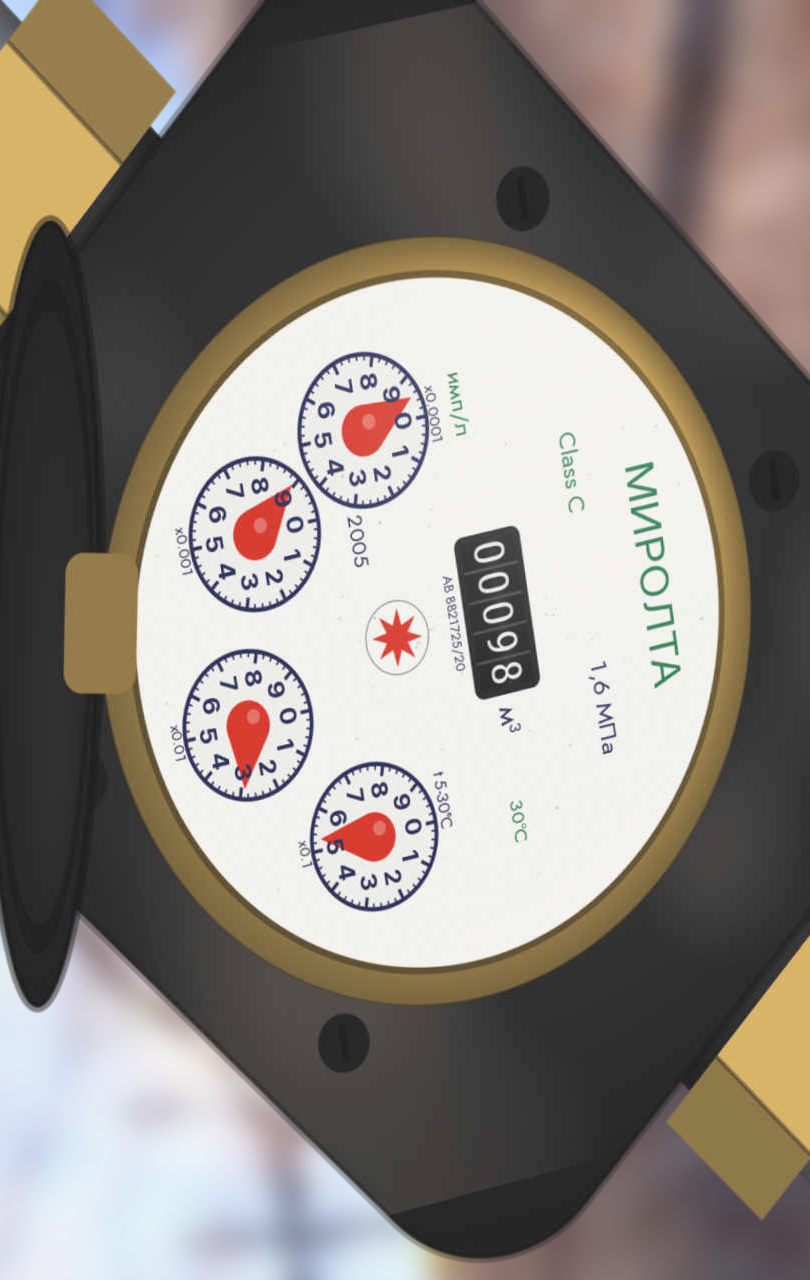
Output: 98.5289 m³
